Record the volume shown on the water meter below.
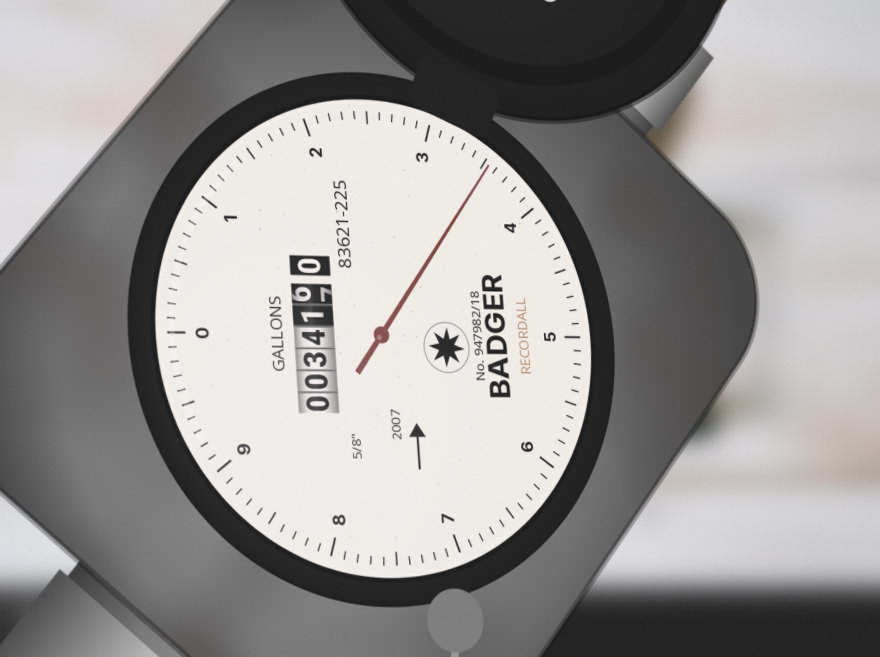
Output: 34163.5 gal
